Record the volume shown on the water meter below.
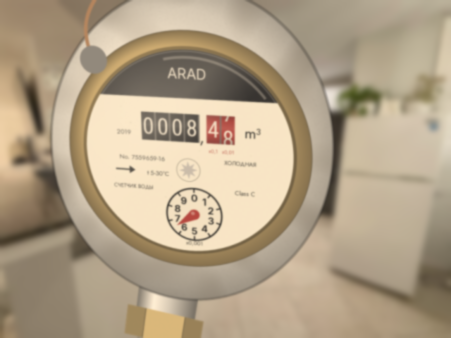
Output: 8.476 m³
